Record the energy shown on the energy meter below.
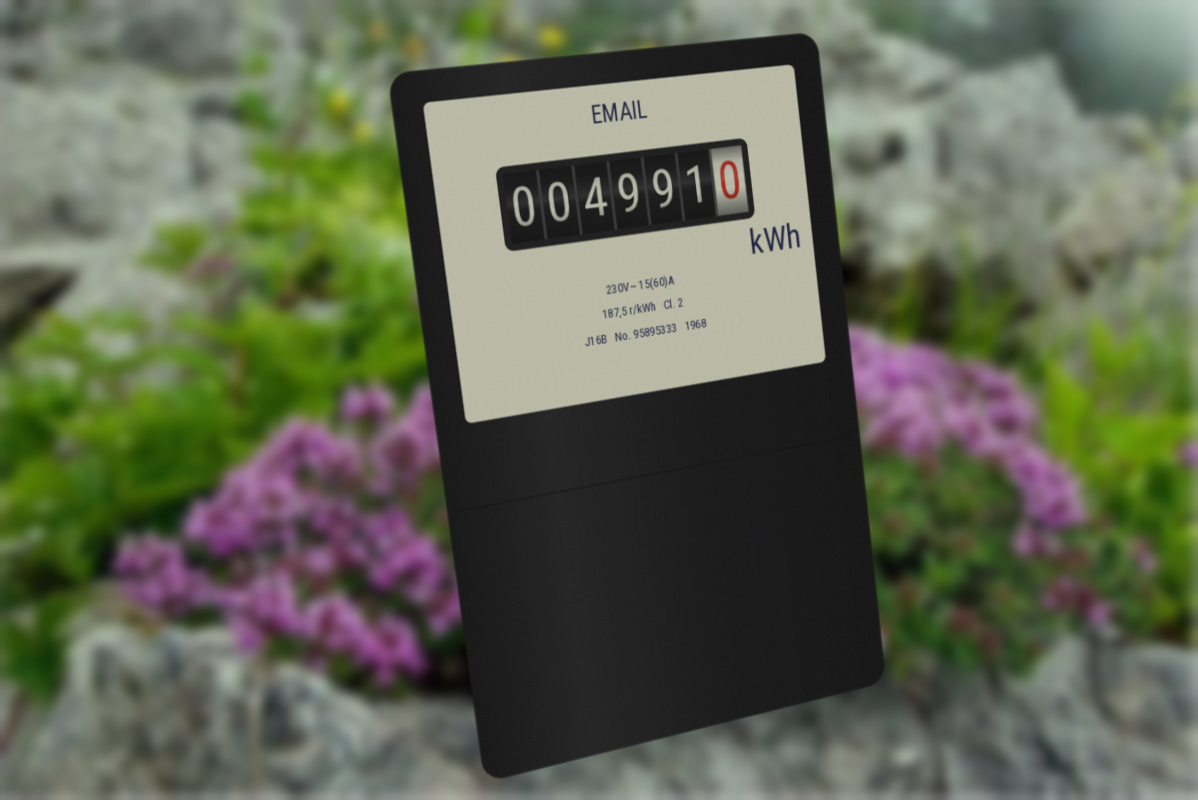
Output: 4991.0 kWh
